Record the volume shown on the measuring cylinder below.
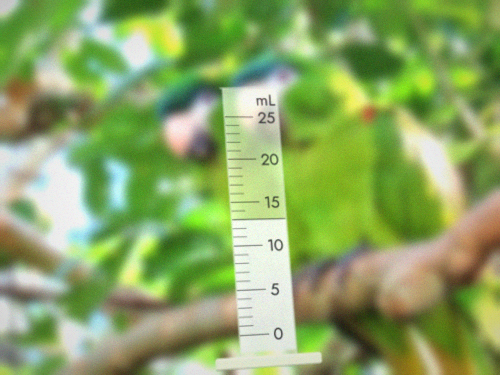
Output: 13 mL
